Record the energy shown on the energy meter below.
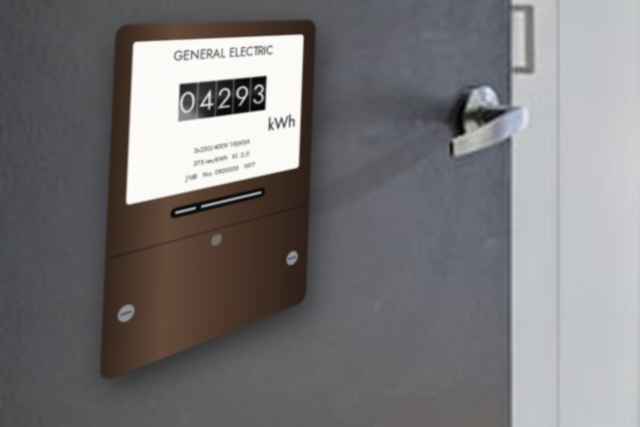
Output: 4293 kWh
